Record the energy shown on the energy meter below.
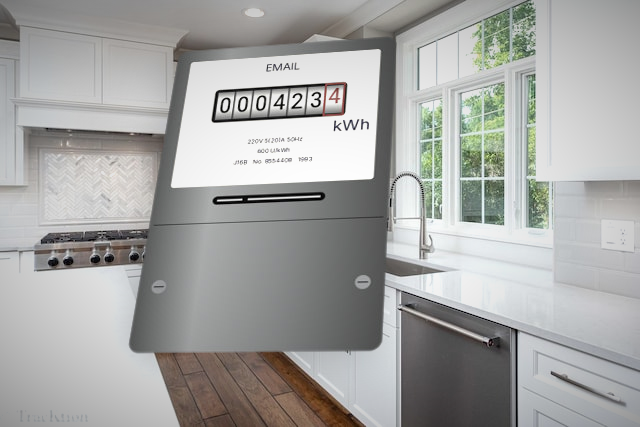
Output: 423.4 kWh
